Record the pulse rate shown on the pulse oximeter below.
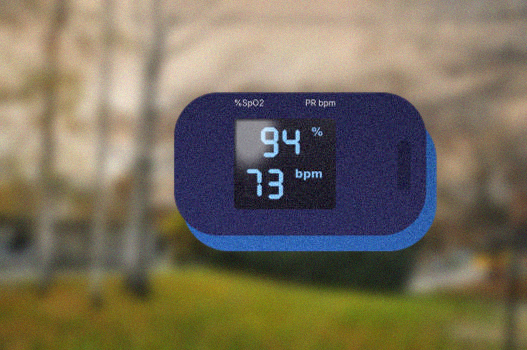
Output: 73 bpm
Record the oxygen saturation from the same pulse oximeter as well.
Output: 94 %
